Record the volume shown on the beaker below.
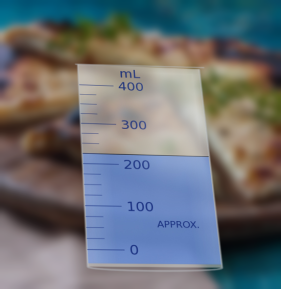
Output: 225 mL
